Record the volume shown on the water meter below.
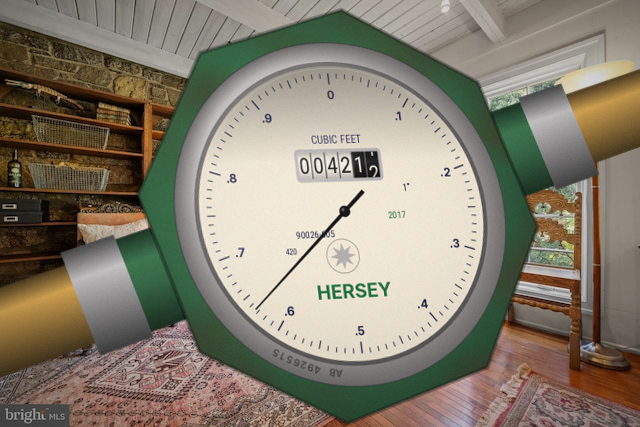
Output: 4211.63 ft³
